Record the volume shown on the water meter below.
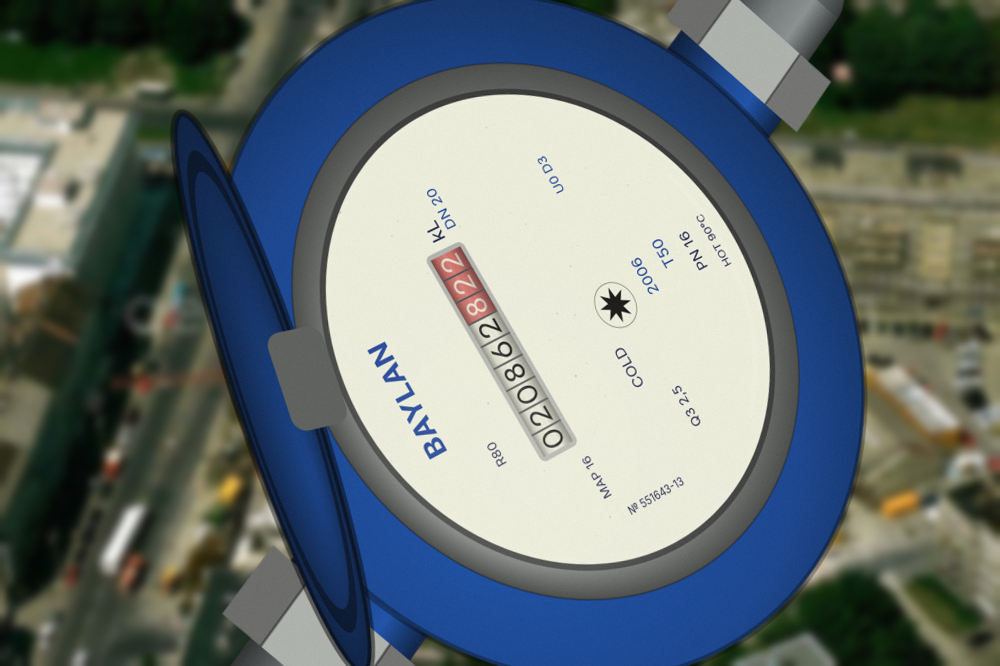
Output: 20862.822 kL
